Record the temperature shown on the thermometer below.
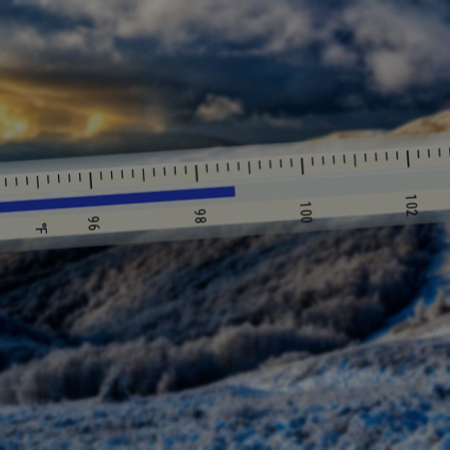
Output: 98.7 °F
